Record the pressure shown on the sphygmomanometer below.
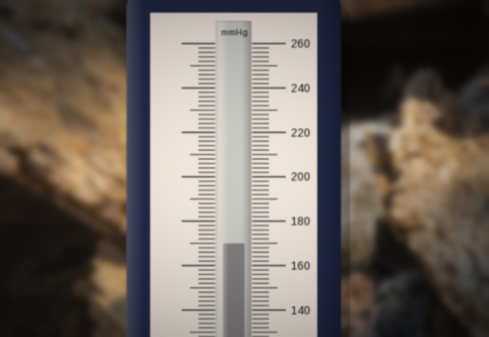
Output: 170 mmHg
